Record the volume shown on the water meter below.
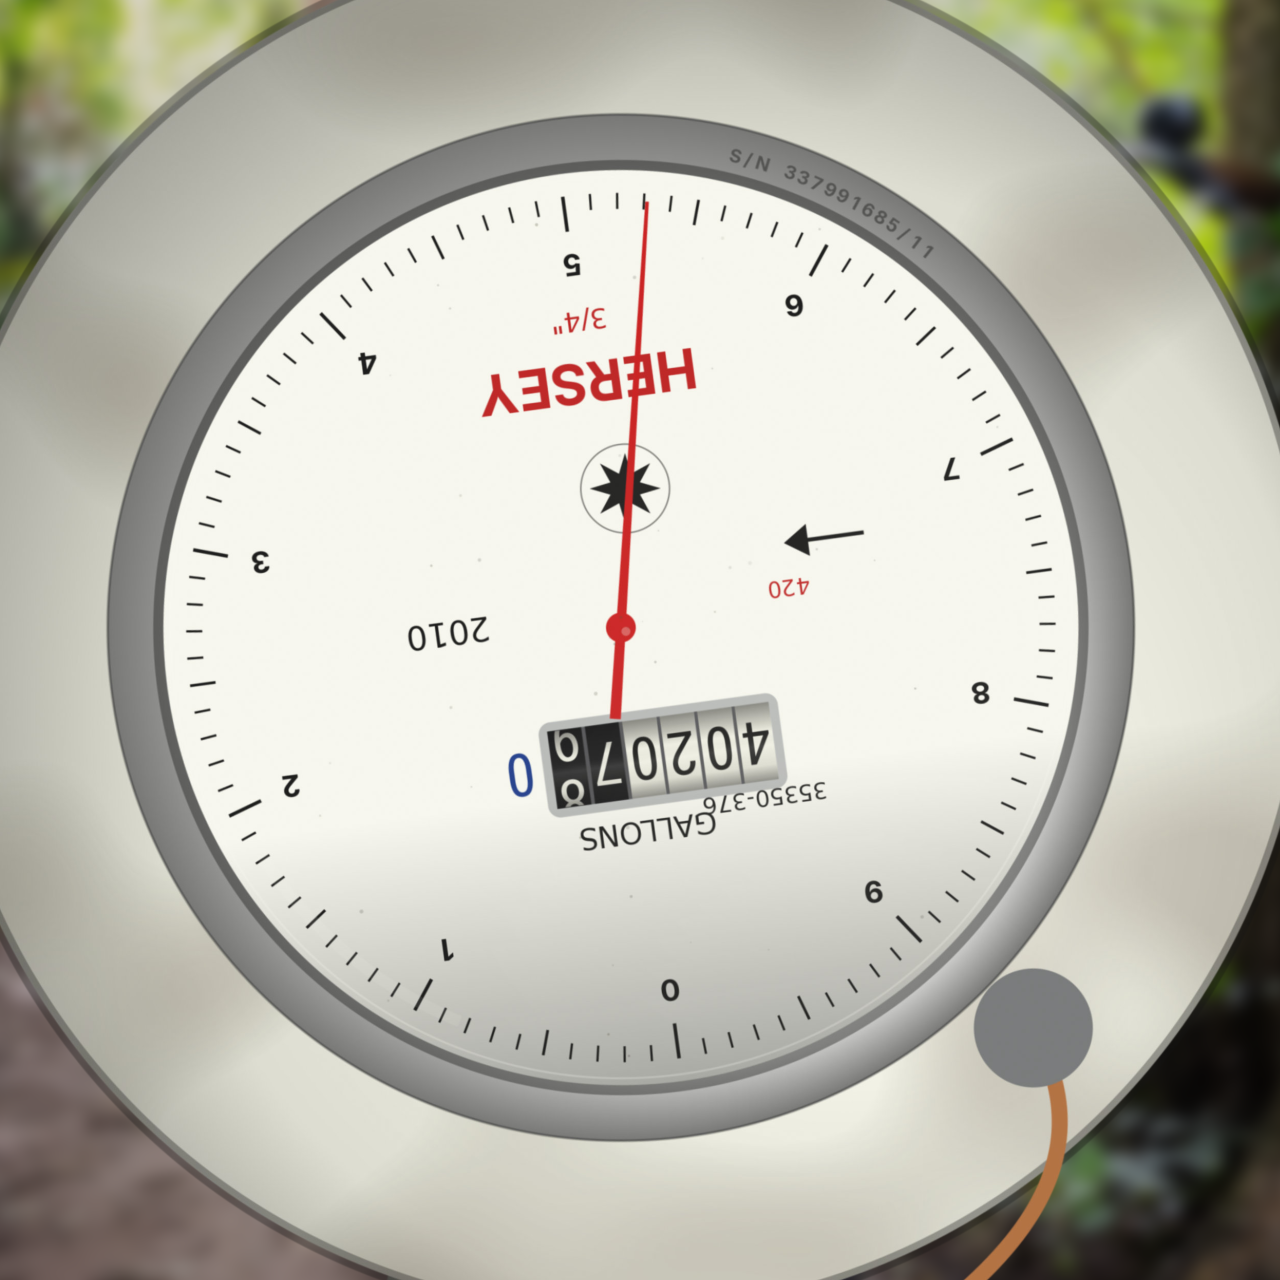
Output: 4020785.3 gal
